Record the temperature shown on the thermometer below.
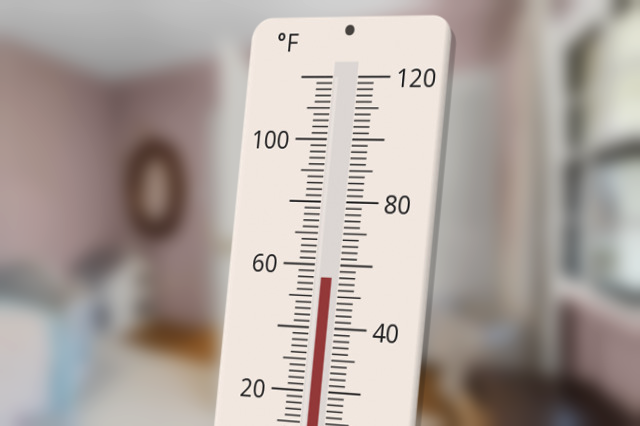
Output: 56 °F
